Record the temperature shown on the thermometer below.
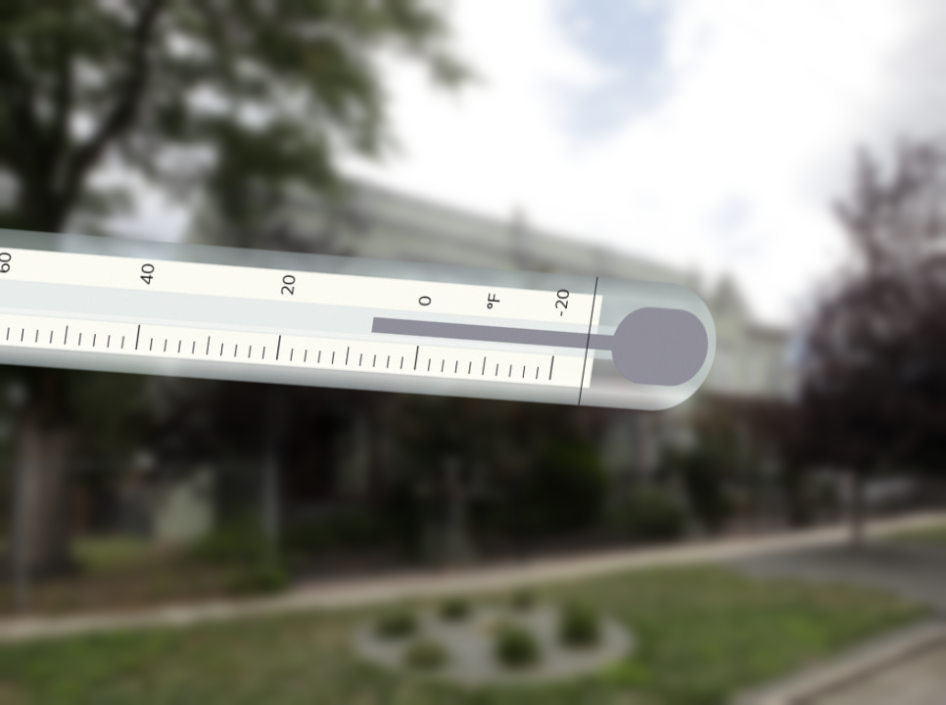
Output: 7 °F
